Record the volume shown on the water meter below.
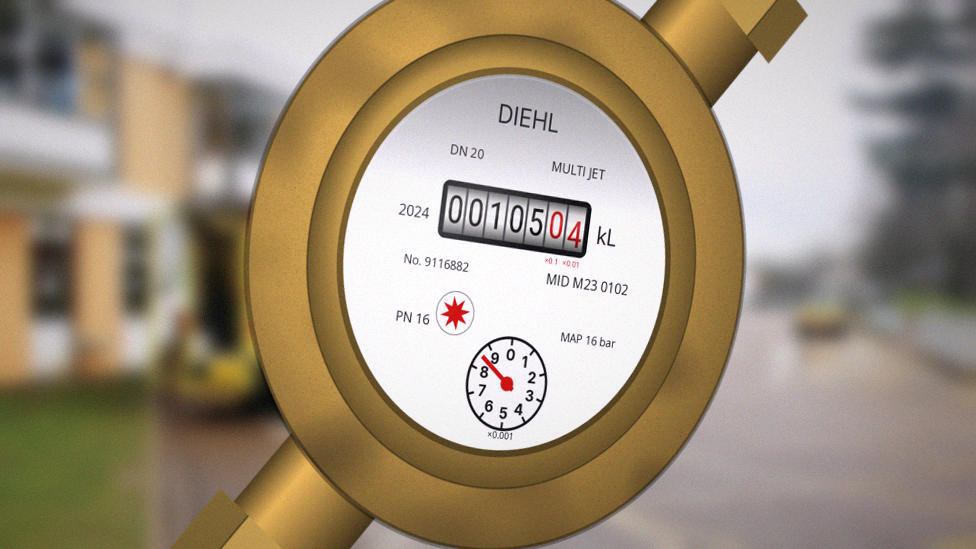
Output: 105.038 kL
